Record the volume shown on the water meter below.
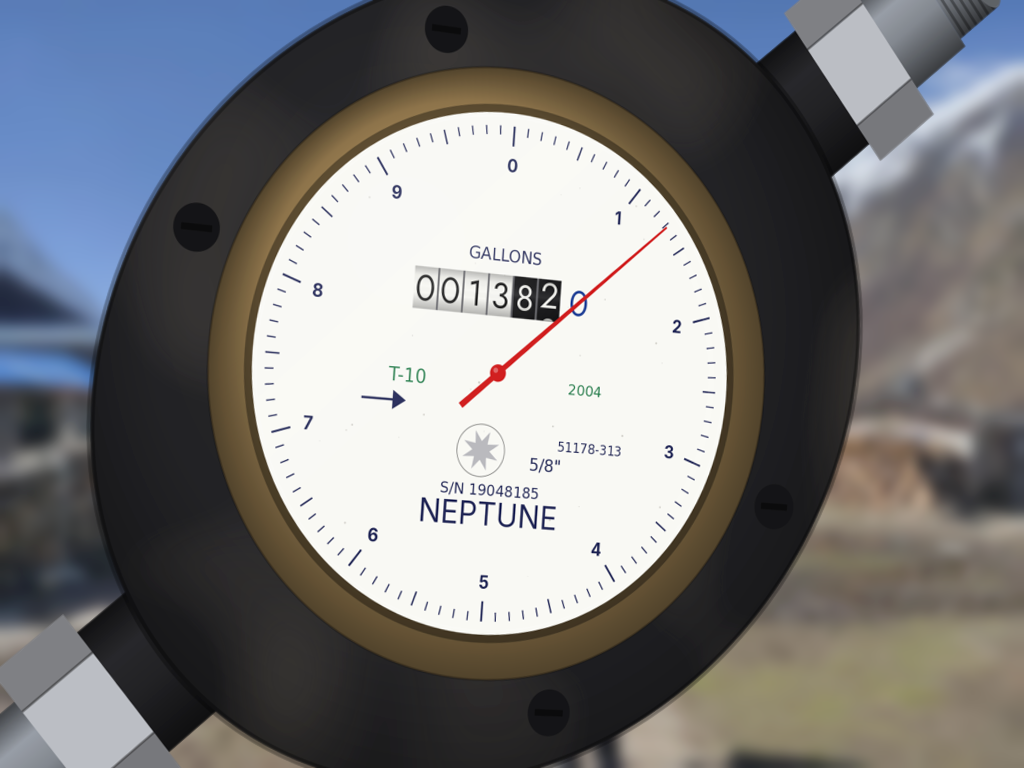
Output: 13821.3 gal
